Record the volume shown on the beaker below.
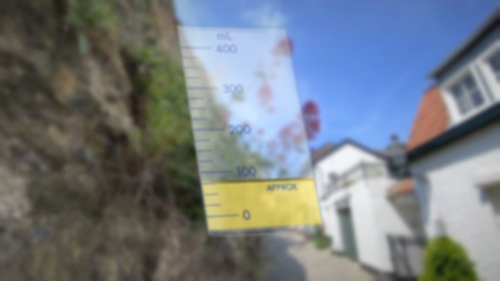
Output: 75 mL
